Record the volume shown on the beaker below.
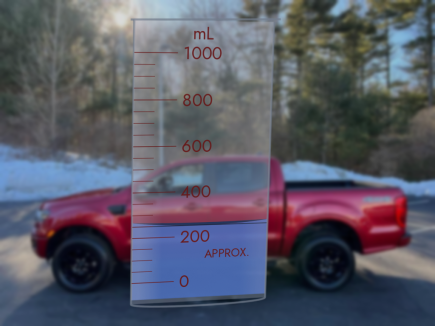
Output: 250 mL
